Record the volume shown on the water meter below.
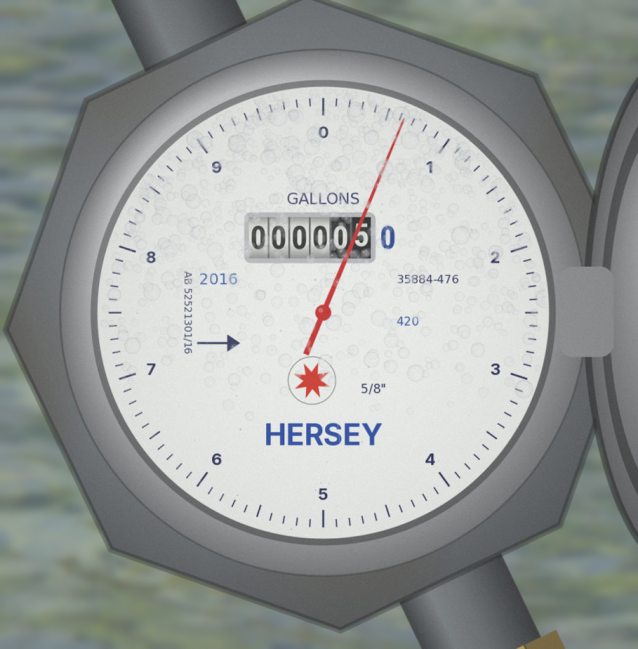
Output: 50.6 gal
